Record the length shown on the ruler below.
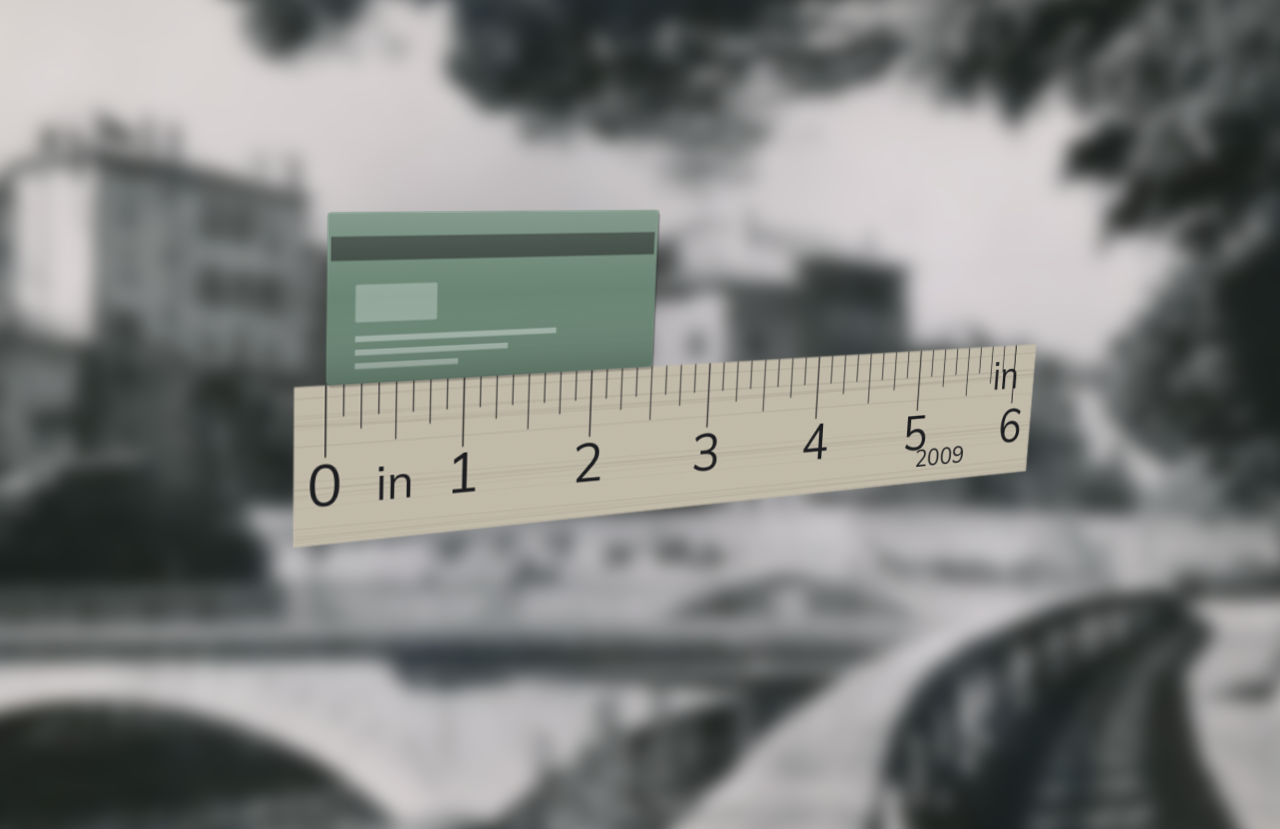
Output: 2.5 in
